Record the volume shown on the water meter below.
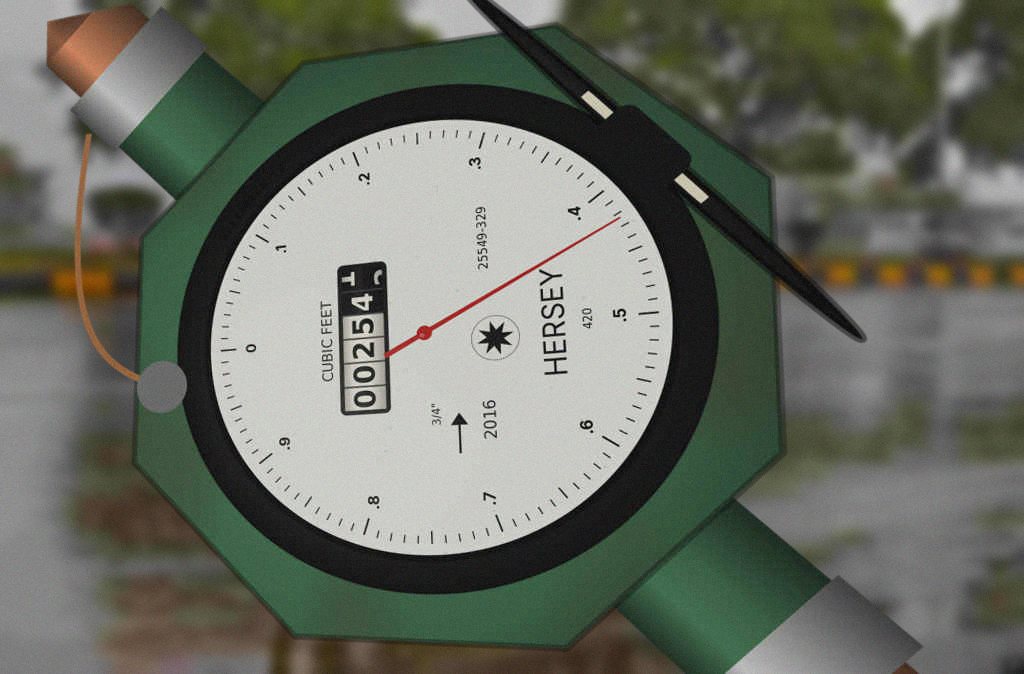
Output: 2541.42 ft³
